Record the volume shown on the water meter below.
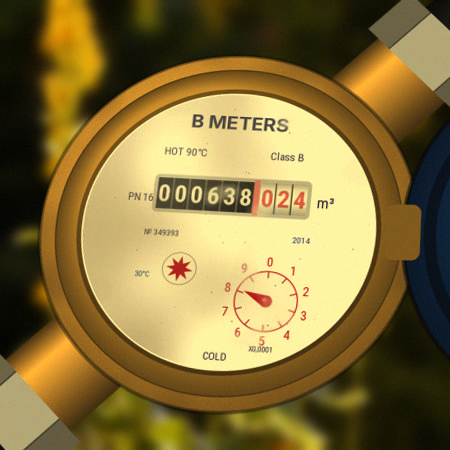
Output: 638.0248 m³
